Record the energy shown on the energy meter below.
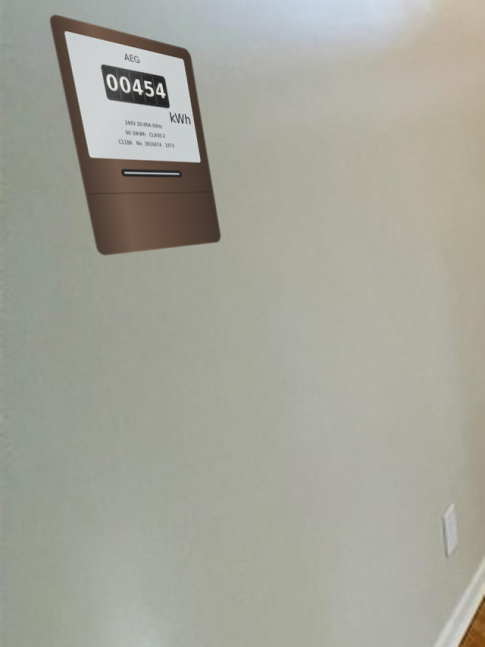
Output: 454 kWh
